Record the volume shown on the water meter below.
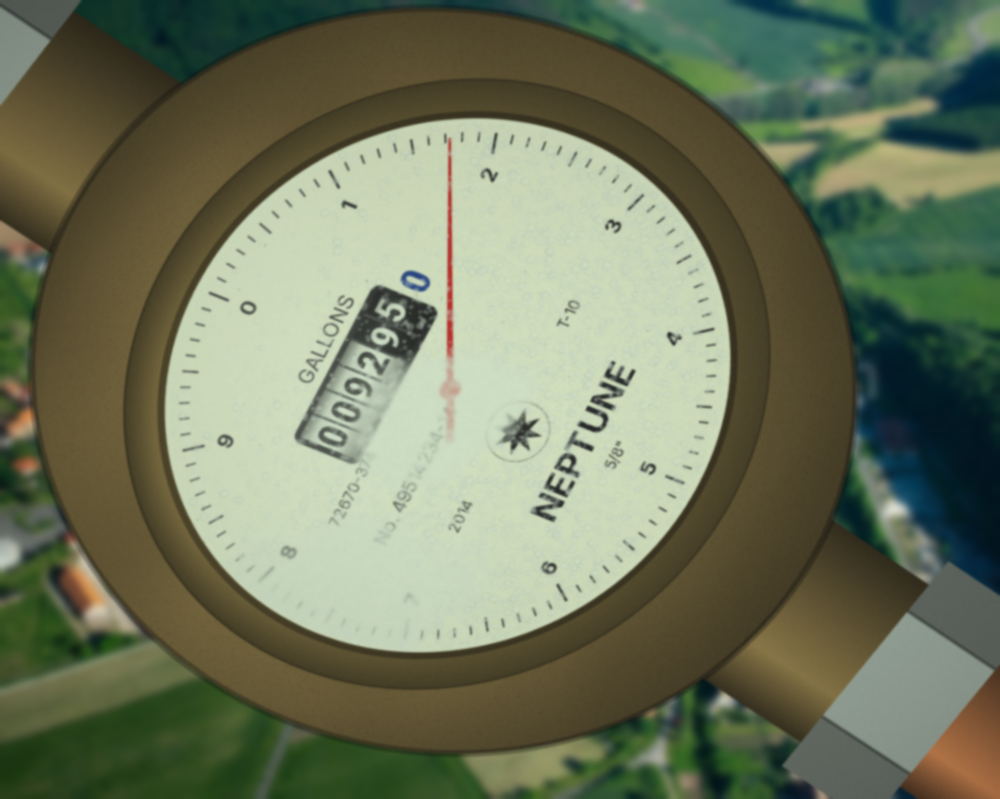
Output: 92951.7 gal
